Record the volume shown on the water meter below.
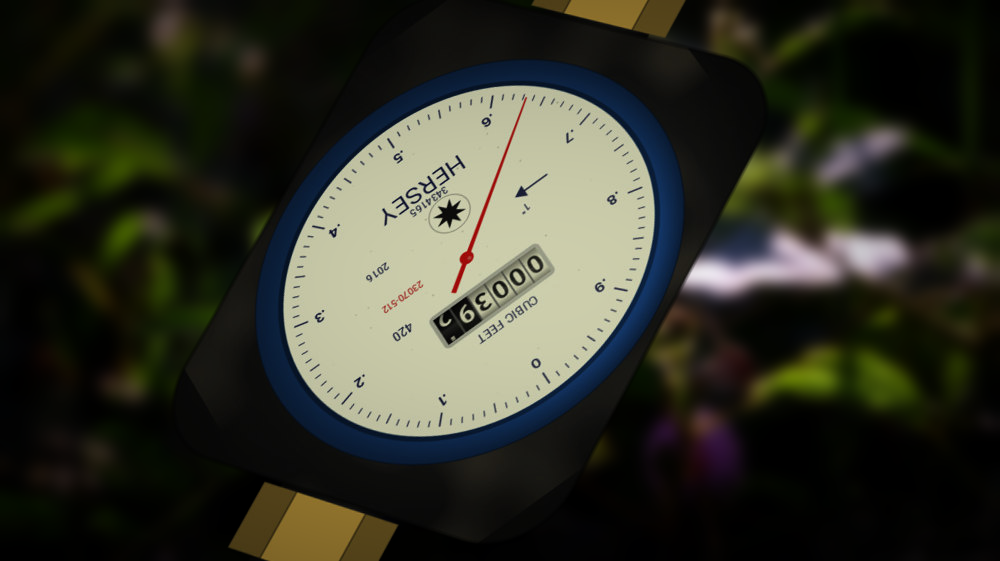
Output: 391.63 ft³
